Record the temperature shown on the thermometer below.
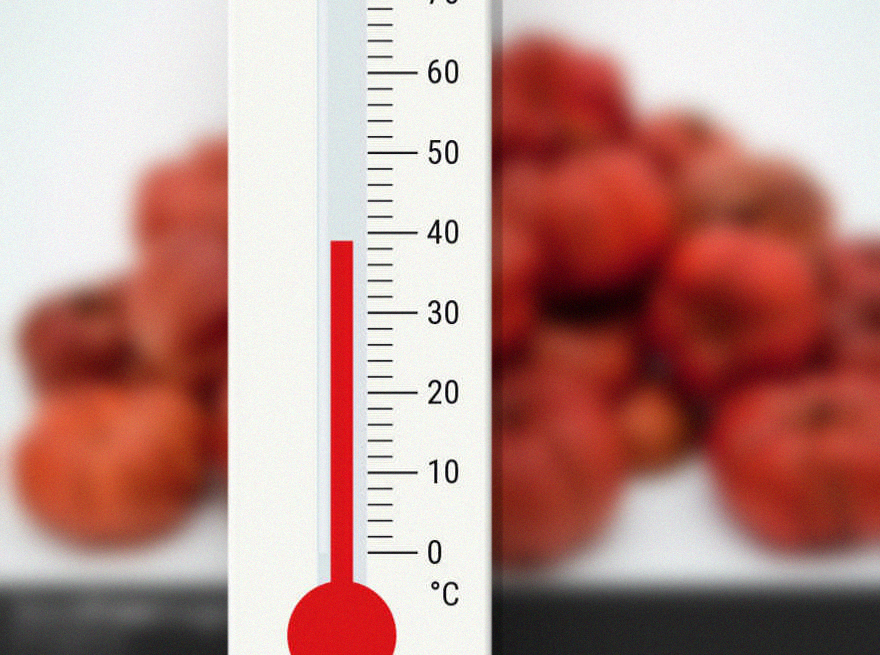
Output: 39 °C
